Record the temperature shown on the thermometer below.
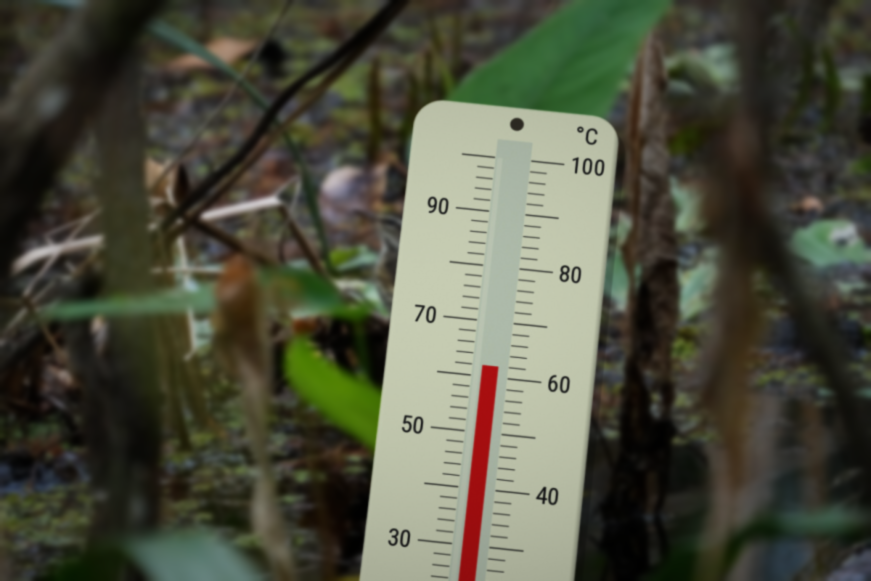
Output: 62 °C
